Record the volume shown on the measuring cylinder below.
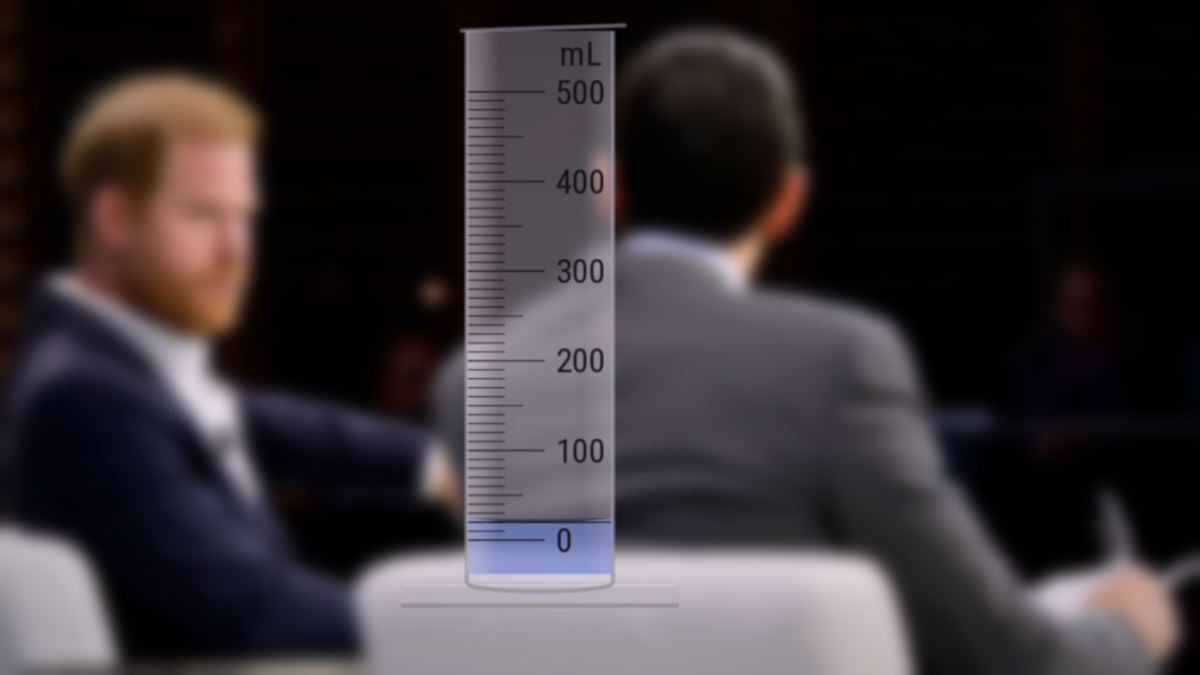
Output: 20 mL
